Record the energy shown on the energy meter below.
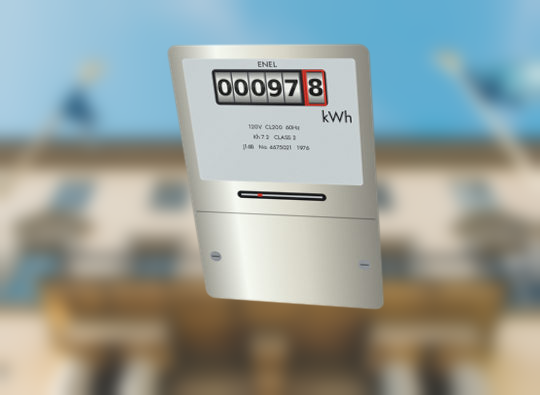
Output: 97.8 kWh
